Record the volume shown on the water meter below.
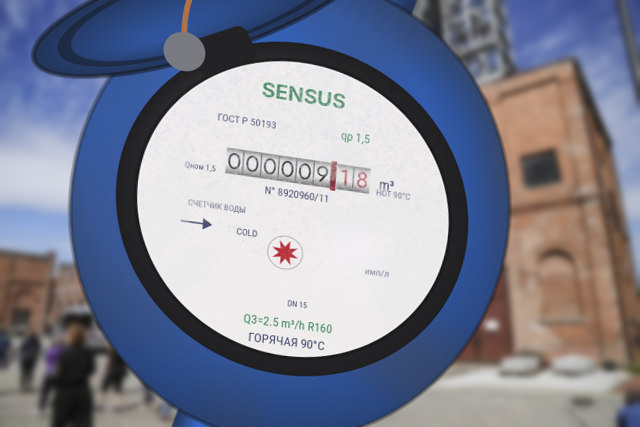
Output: 9.18 m³
